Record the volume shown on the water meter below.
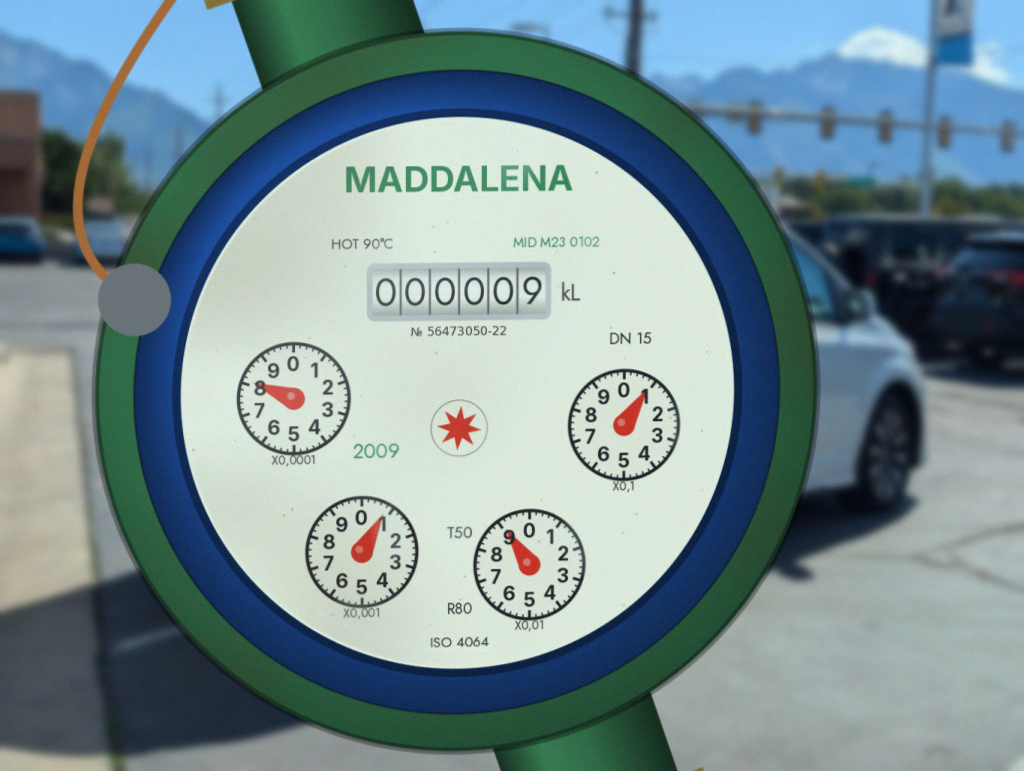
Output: 9.0908 kL
